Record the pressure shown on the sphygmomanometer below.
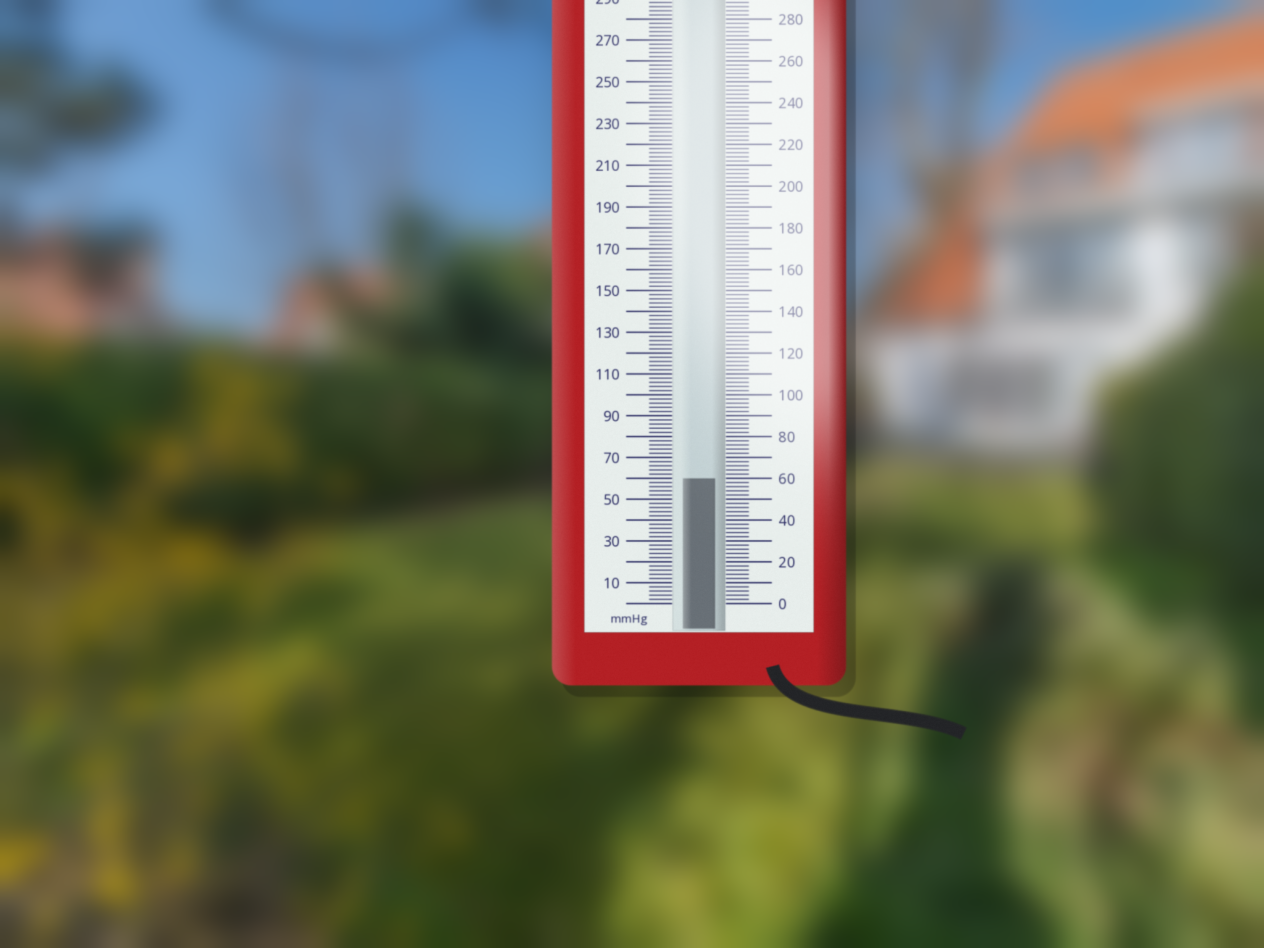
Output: 60 mmHg
